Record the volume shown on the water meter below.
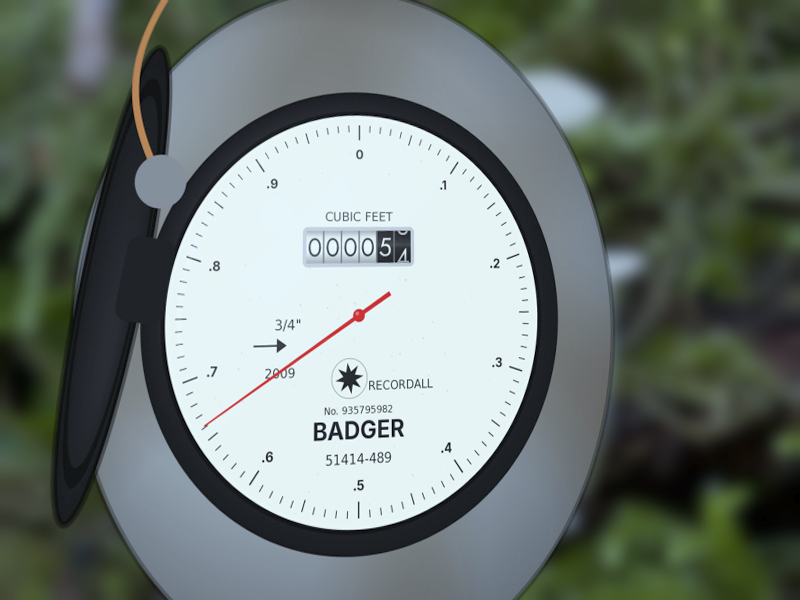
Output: 53.66 ft³
